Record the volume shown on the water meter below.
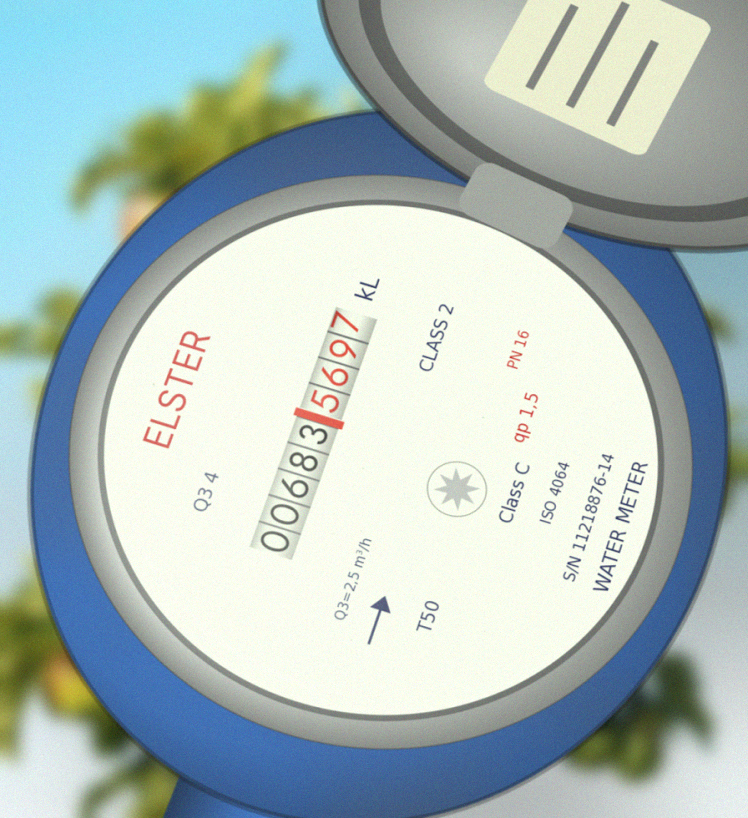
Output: 683.5697 kL
